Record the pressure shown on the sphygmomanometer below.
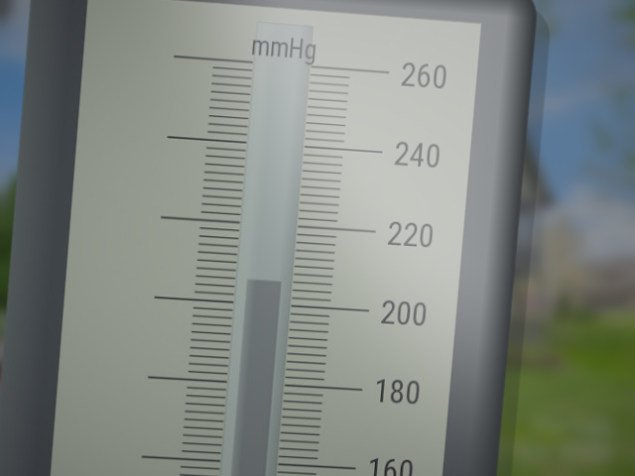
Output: 206 mmHg
